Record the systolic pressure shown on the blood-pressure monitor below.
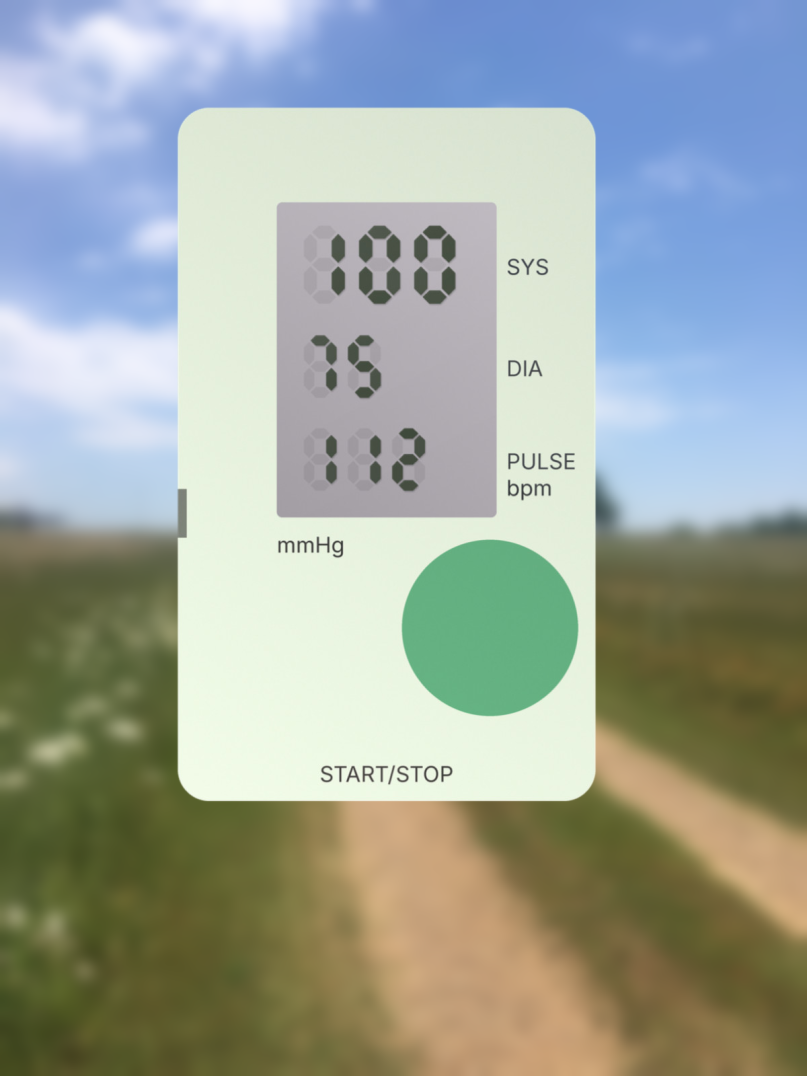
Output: 100 mmHg
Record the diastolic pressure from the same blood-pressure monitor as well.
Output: 75 mmHg
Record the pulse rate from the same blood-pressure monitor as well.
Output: 112 bpm
